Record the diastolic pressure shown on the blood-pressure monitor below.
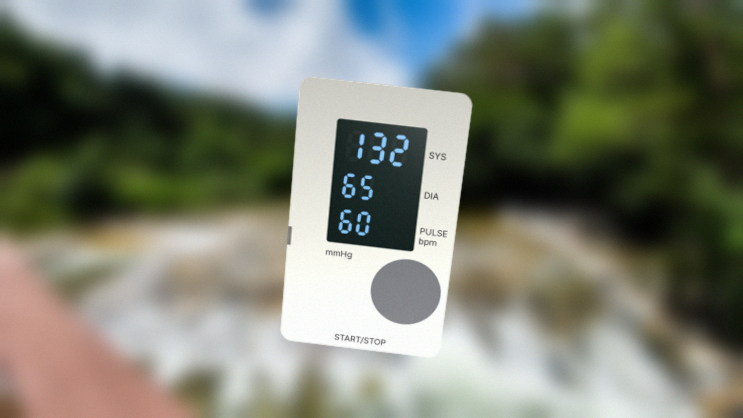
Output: 65 mmHg
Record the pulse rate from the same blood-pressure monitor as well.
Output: 60 bpm
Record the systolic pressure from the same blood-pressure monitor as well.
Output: 132 mmHg
